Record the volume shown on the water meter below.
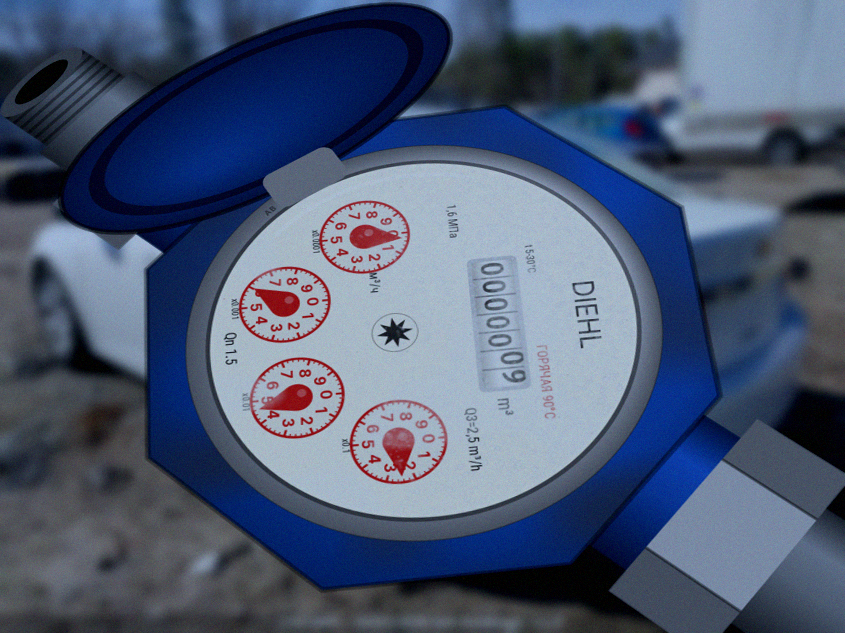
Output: 9.2460 m³
